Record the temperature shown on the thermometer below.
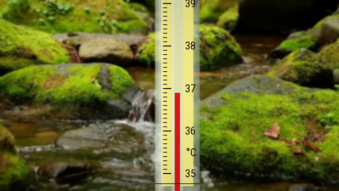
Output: 36.9 °C
